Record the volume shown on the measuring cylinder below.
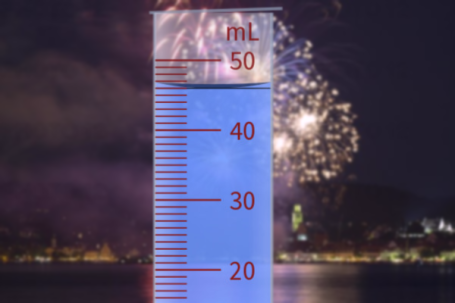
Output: 46 mL
